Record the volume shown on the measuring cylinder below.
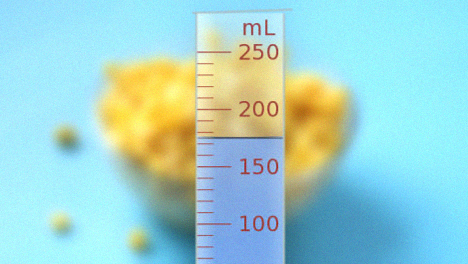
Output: 175 mL
